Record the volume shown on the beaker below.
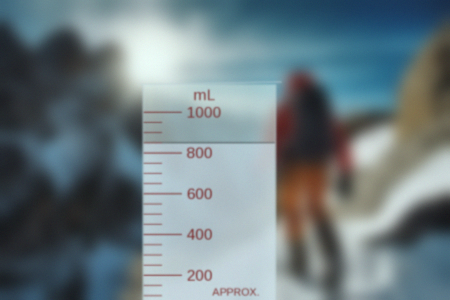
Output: 850 mL
